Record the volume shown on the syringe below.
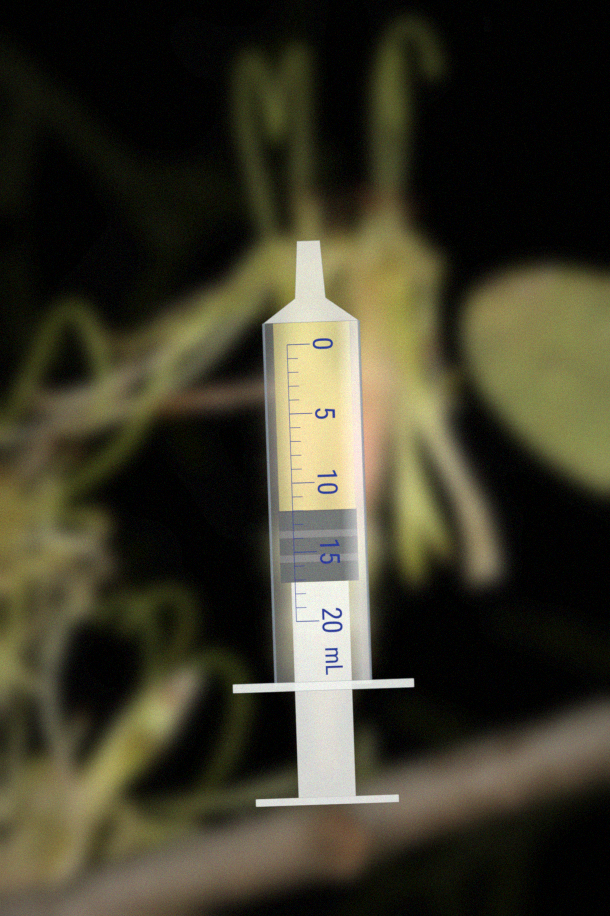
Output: 12 mL
